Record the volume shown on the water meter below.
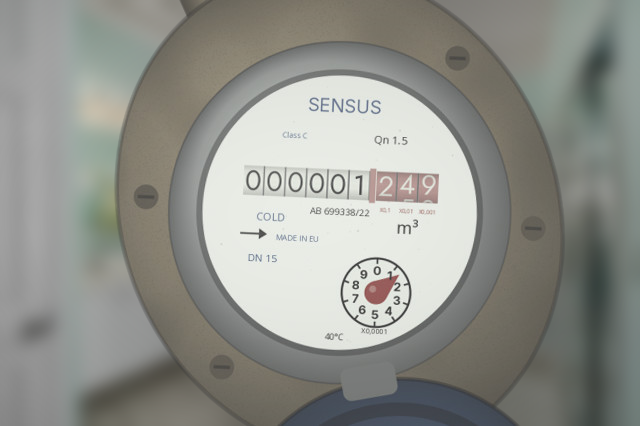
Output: 1.2491 m³
